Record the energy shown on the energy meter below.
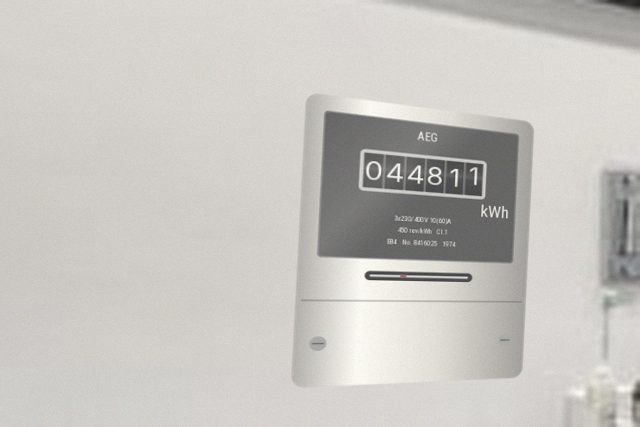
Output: 44811 kWh
